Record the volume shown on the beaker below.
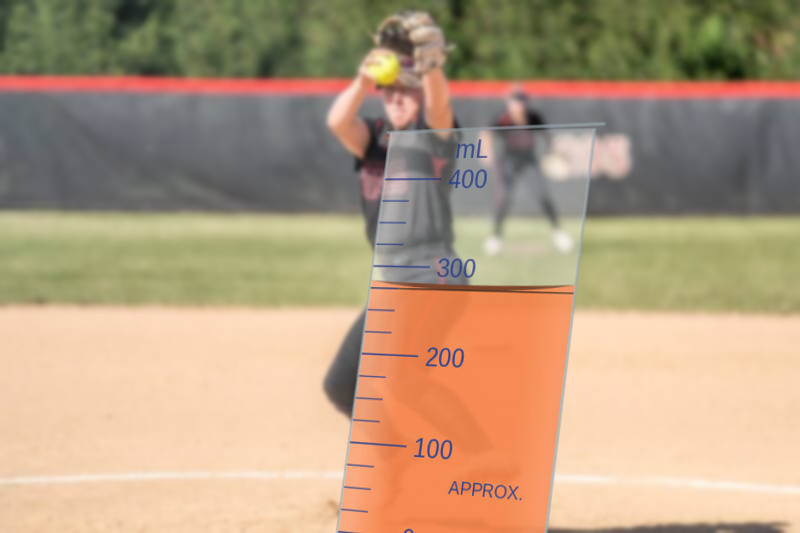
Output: 275 mL
